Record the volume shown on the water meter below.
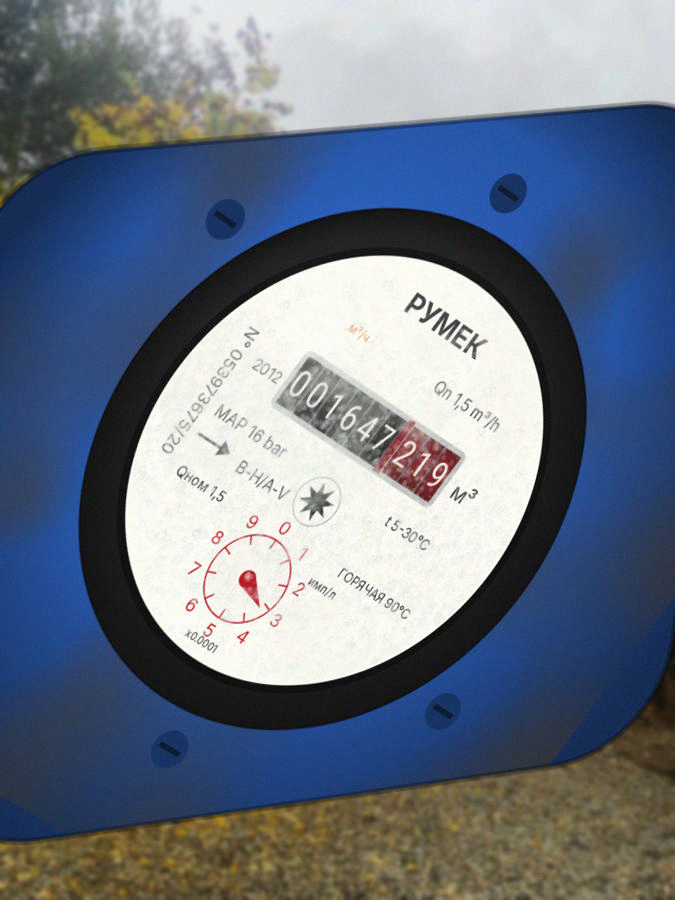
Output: 1647.2193 m³
